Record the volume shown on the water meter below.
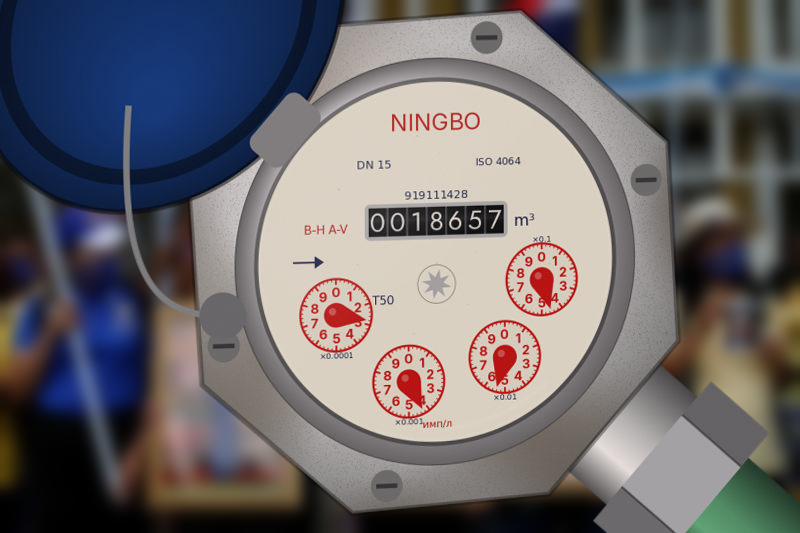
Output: 18657.4542 m³
